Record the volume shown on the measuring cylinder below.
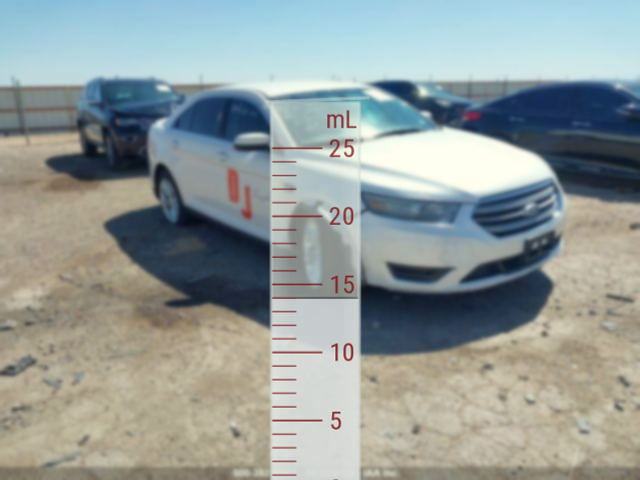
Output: 14 mL
